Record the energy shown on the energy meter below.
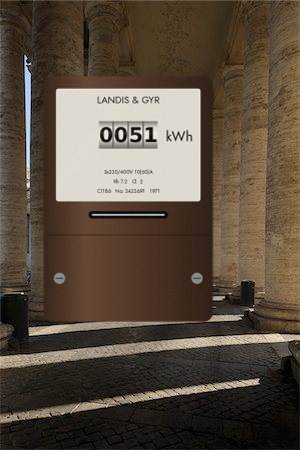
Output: 51 kWh
